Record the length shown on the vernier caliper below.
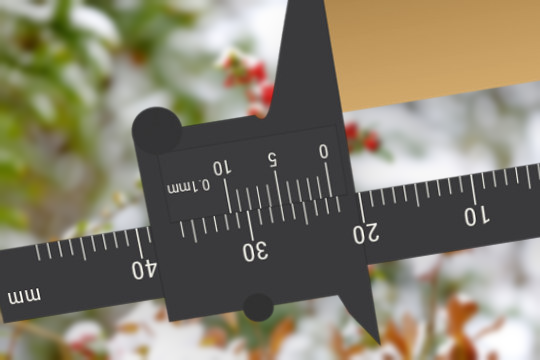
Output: 22.5 mm
